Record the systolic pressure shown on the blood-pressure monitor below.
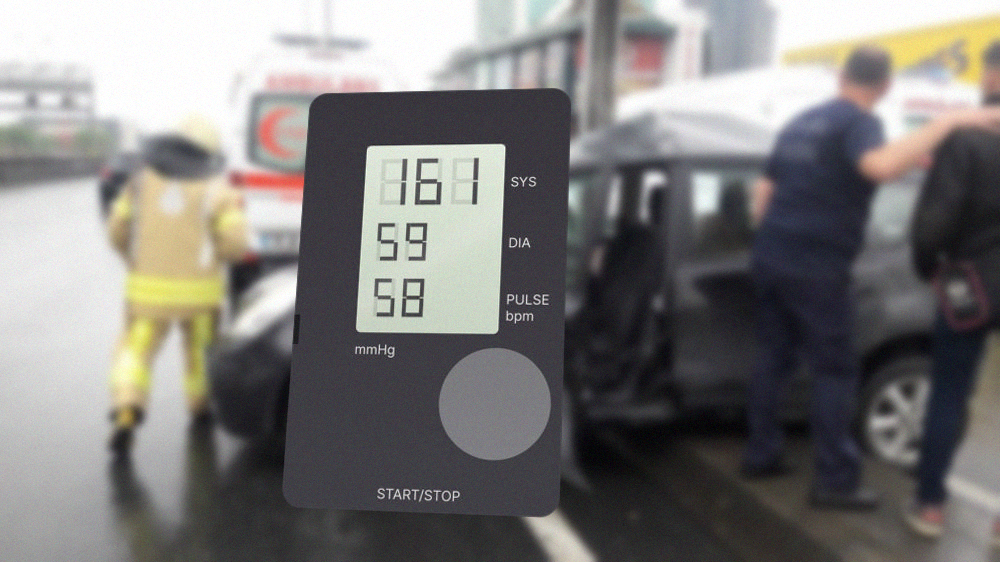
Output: 161 mmHg
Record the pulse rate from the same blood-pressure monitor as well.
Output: 58 bpm
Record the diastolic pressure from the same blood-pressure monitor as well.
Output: 59 mmHg
